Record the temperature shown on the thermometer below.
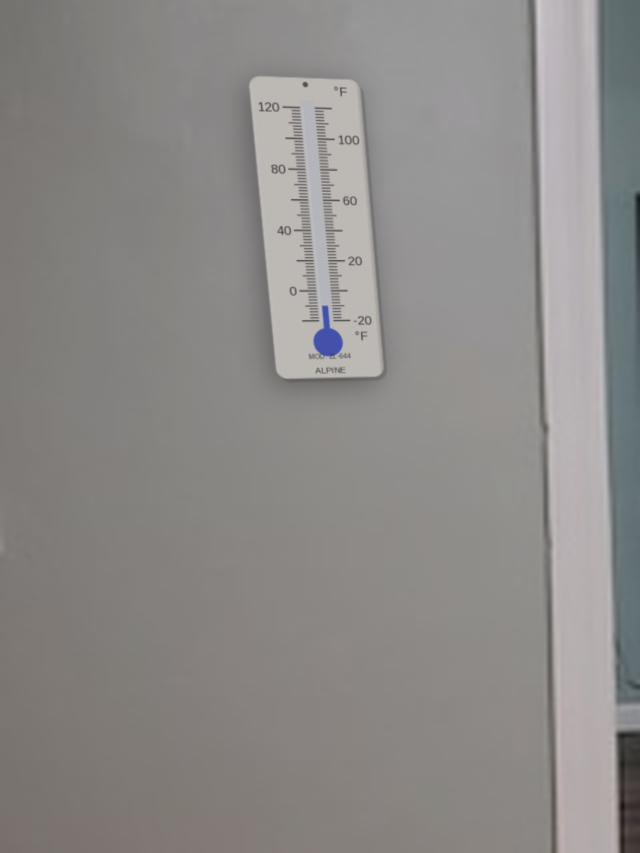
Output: -10 °F
